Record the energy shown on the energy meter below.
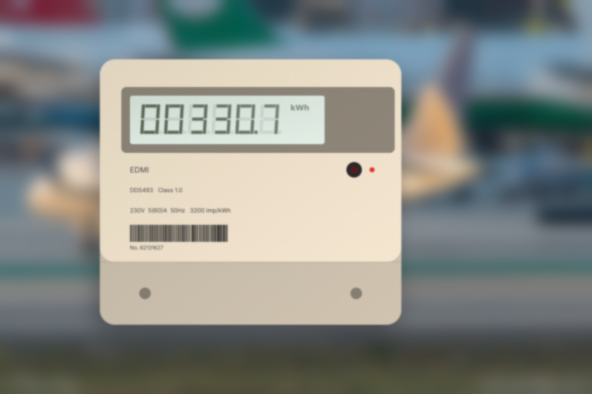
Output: 330.7 kWh
